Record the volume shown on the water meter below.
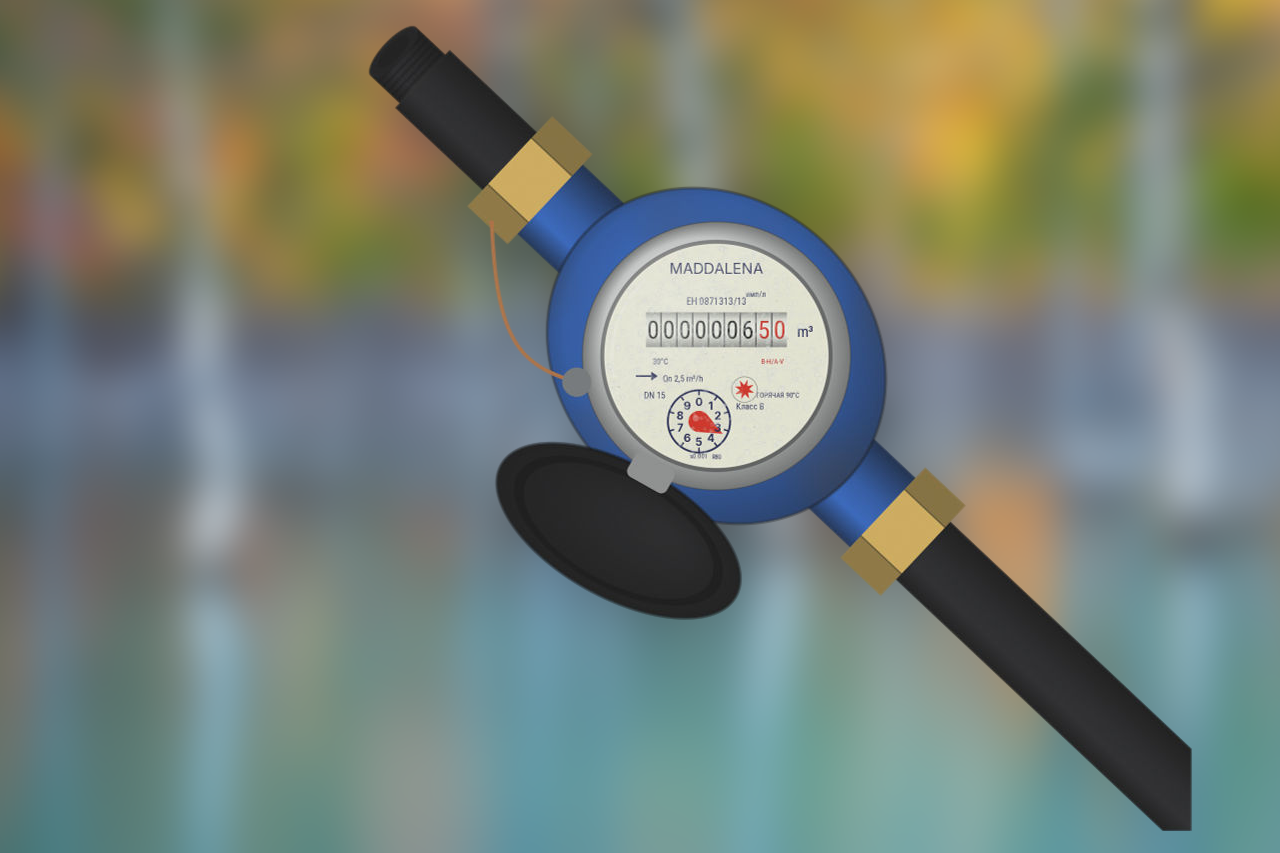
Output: 6.503 m³
